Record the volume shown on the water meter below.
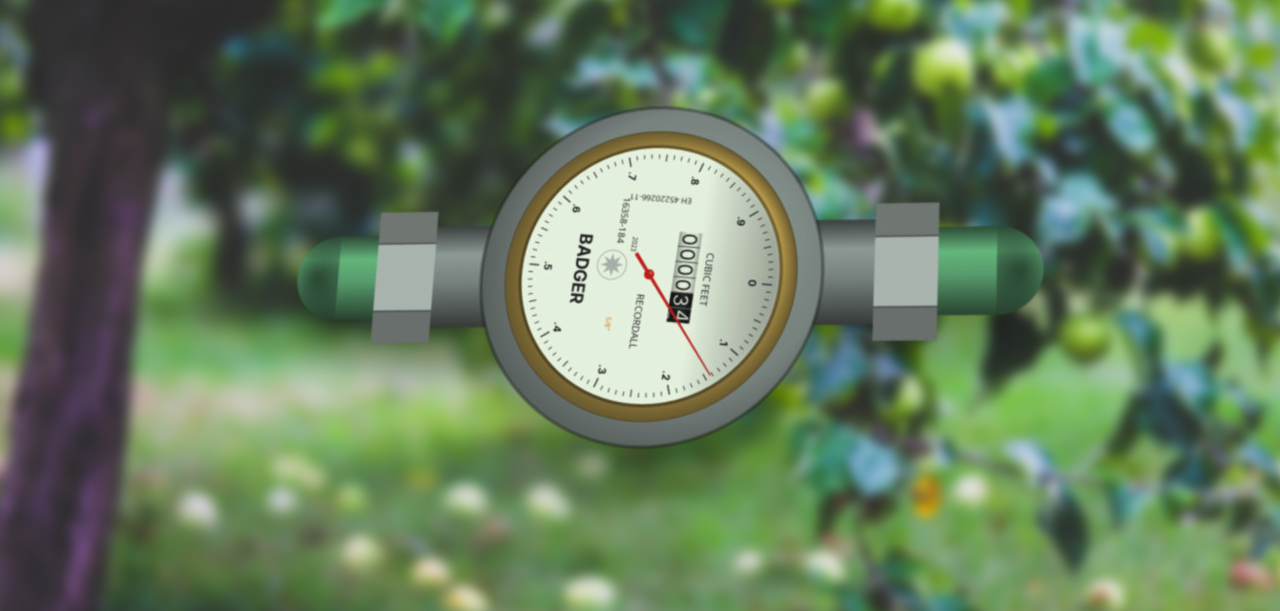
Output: 34.14 ft³
